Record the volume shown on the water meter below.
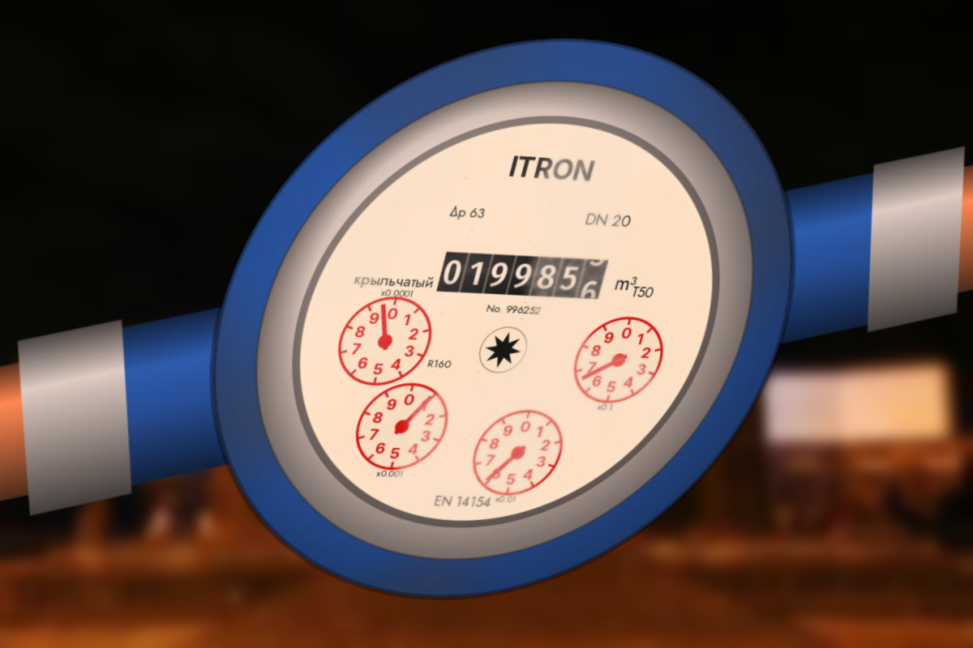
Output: 199855.6609 m³
